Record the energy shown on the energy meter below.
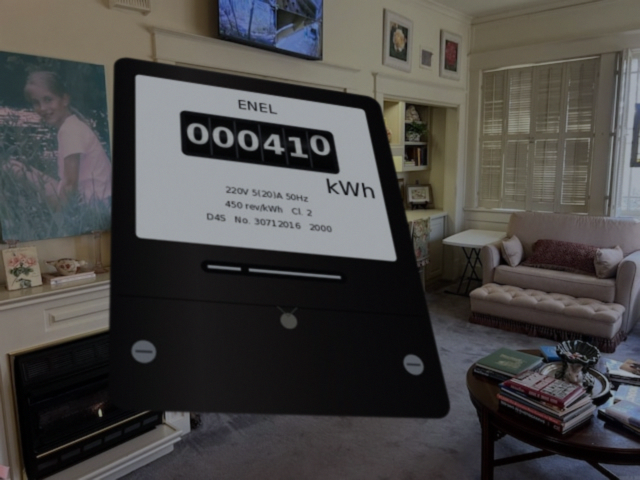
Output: 410 kWh
